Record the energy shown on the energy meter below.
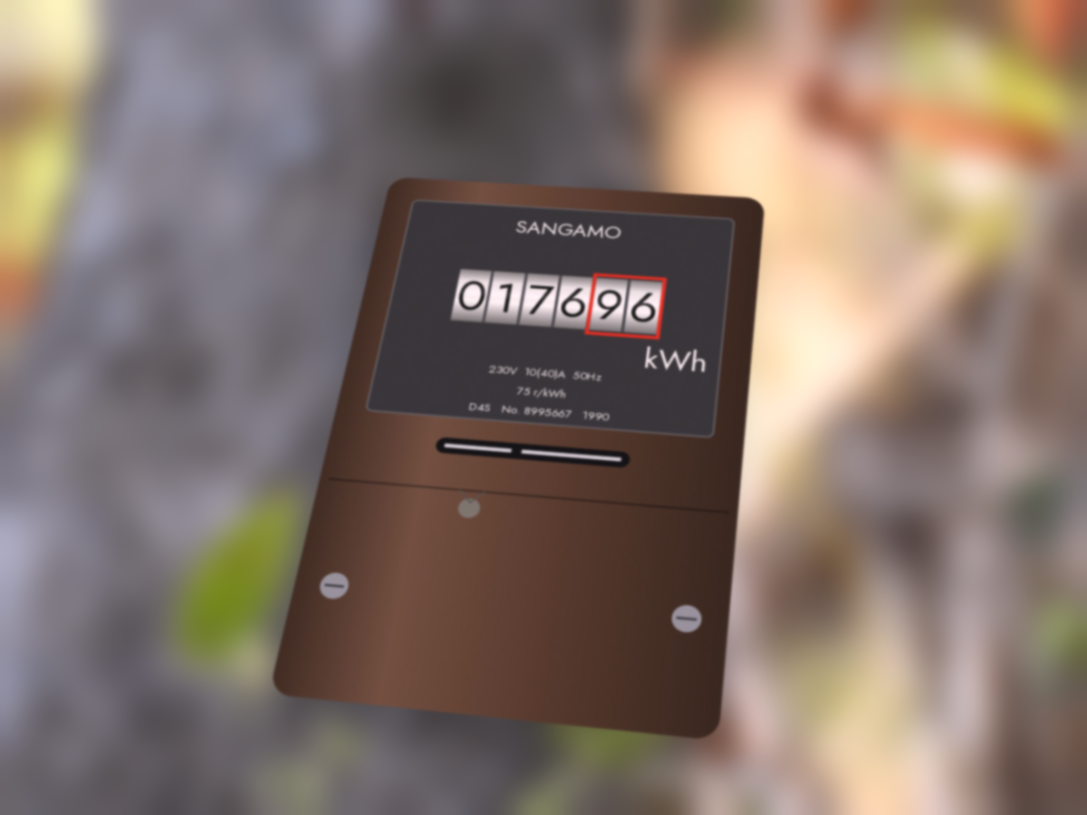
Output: 176.96 kWh
